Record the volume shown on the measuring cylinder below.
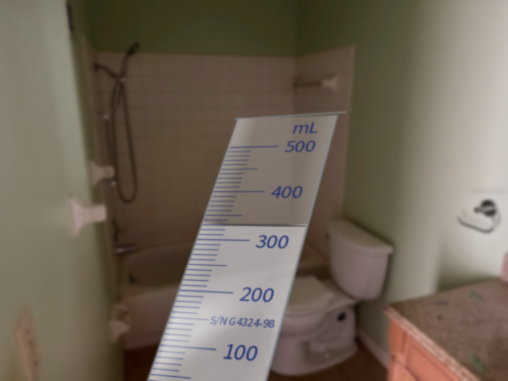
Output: 330 mL
